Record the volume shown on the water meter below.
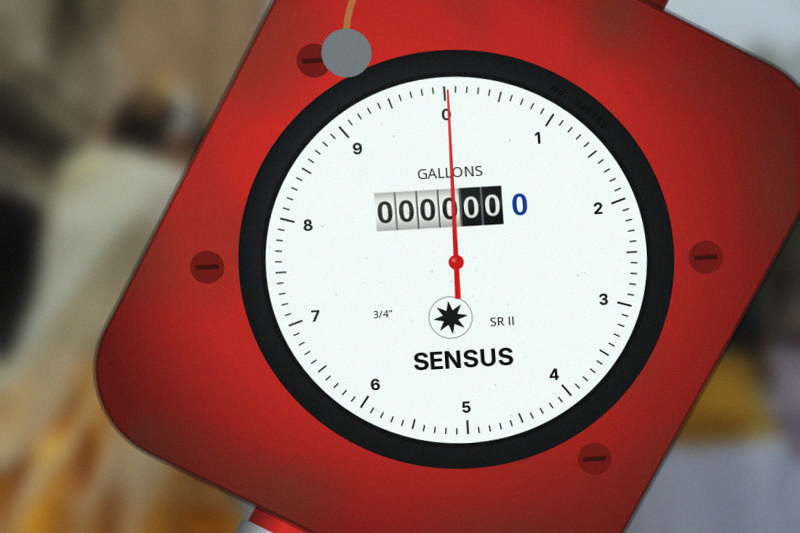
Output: 0.0 gal
